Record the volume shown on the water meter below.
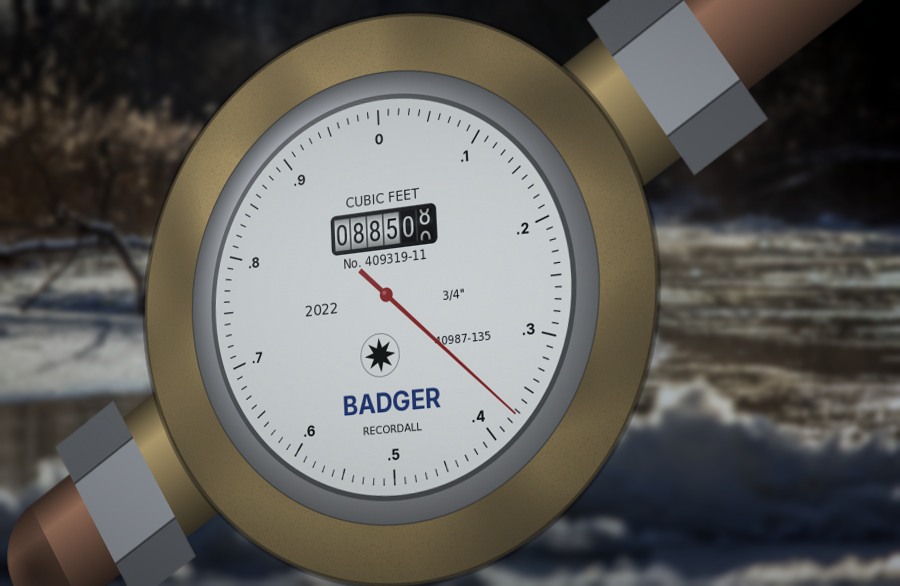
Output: 88508.37 ft³
